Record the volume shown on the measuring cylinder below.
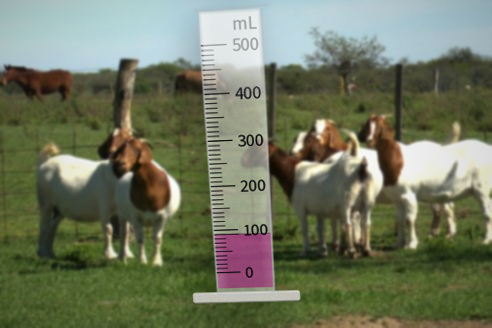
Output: 90 mL
